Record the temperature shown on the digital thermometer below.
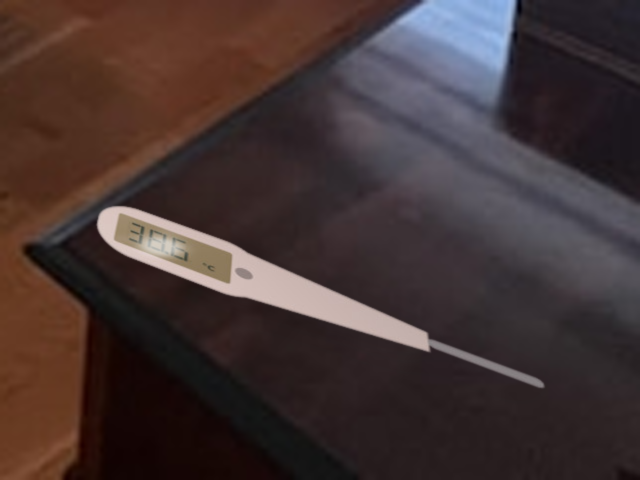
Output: 38.6 °C
